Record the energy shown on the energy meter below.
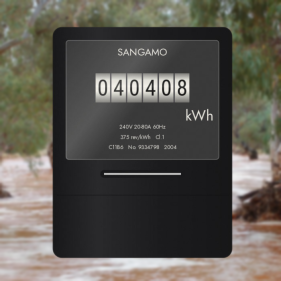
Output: 40408 kWh
